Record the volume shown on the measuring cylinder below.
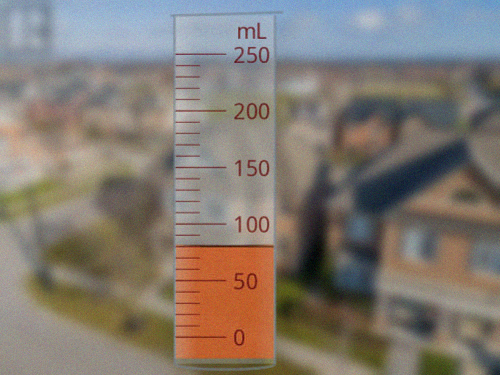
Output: 80 mL
